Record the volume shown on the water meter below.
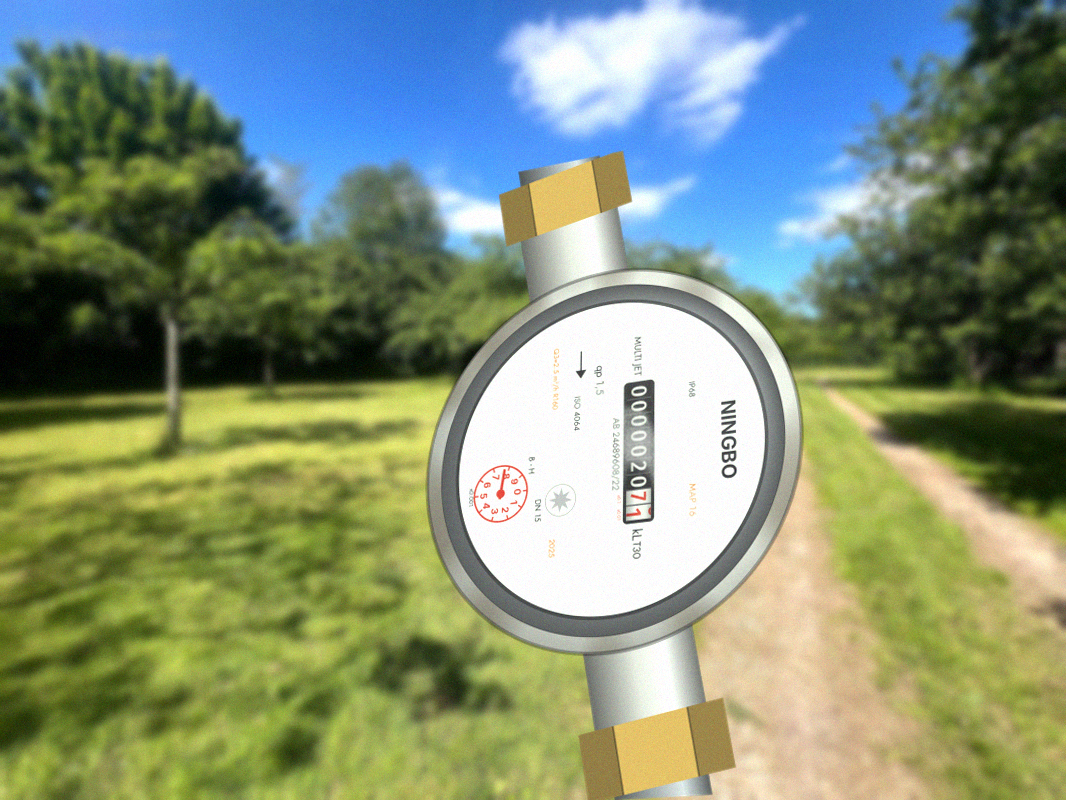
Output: 20.707 kL
